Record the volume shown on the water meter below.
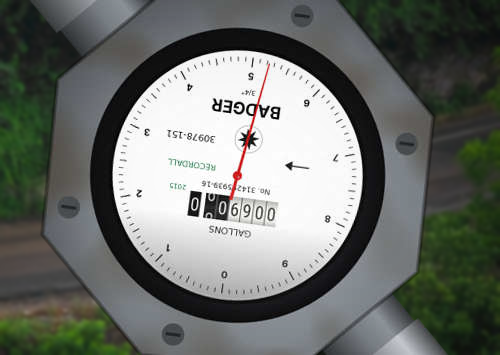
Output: 69085.2 gal
